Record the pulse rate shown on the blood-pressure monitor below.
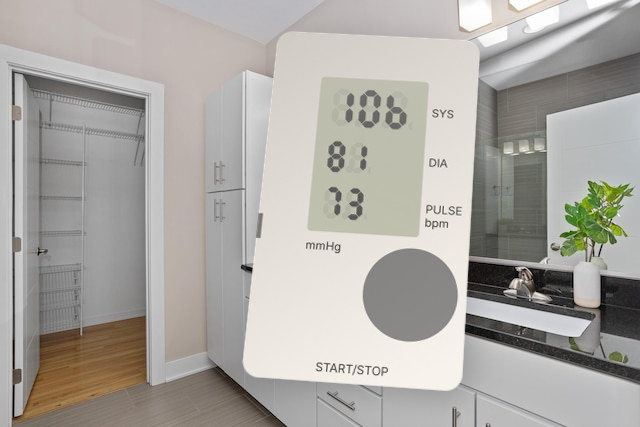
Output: 73 bpm
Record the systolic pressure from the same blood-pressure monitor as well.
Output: 106 mmHg
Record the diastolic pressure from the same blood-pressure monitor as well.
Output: 81 mmHg
